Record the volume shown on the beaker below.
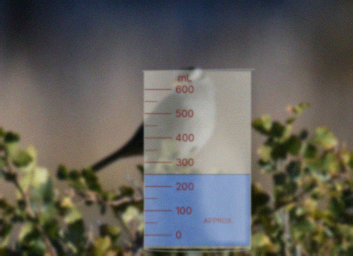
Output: 250 mL
